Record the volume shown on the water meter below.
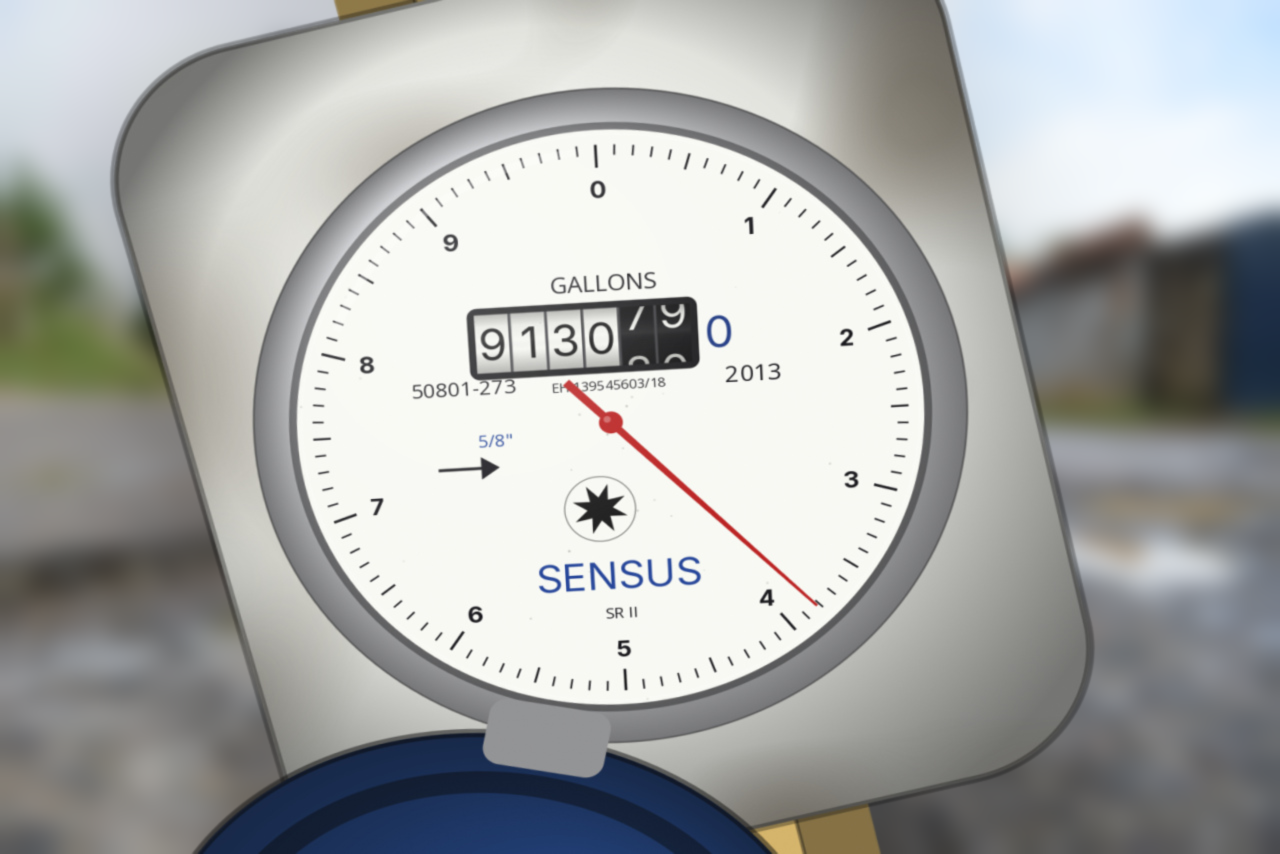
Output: 9130793.8 gal
